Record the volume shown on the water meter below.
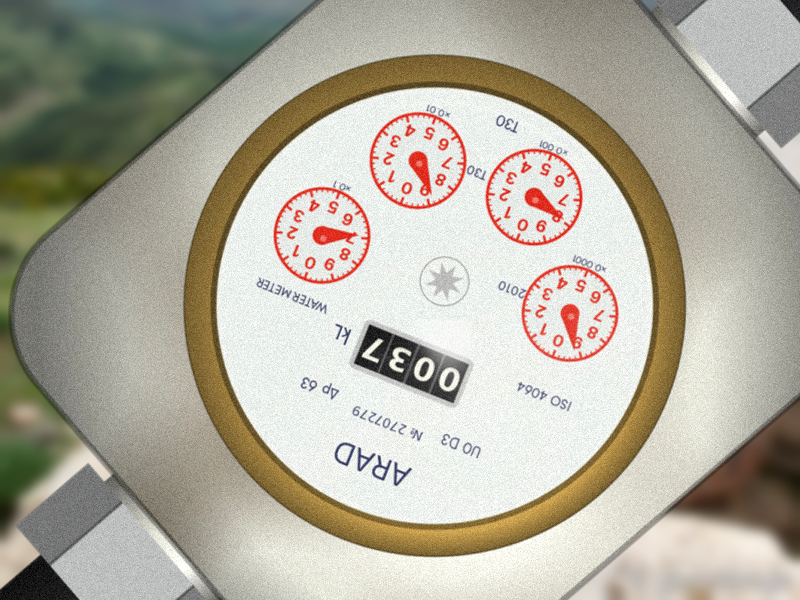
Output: 37.6879 kL
